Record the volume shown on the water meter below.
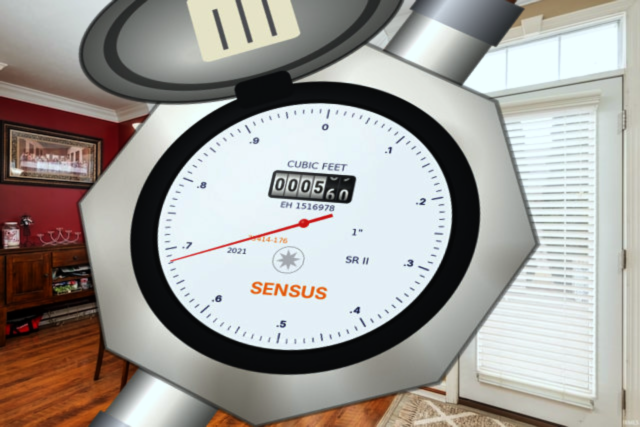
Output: 559.68 ft³
